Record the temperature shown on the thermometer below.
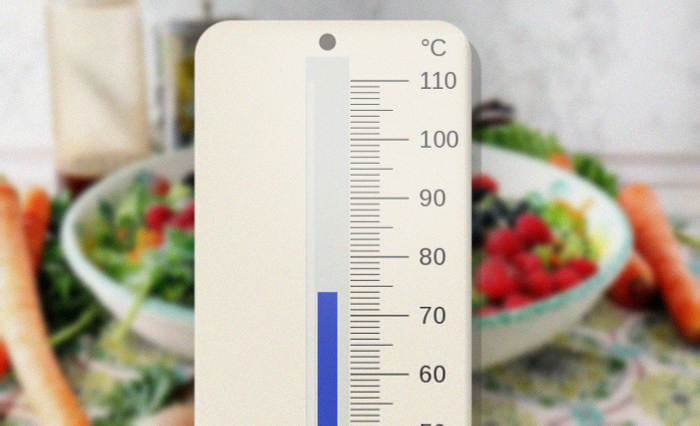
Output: 74 °C
